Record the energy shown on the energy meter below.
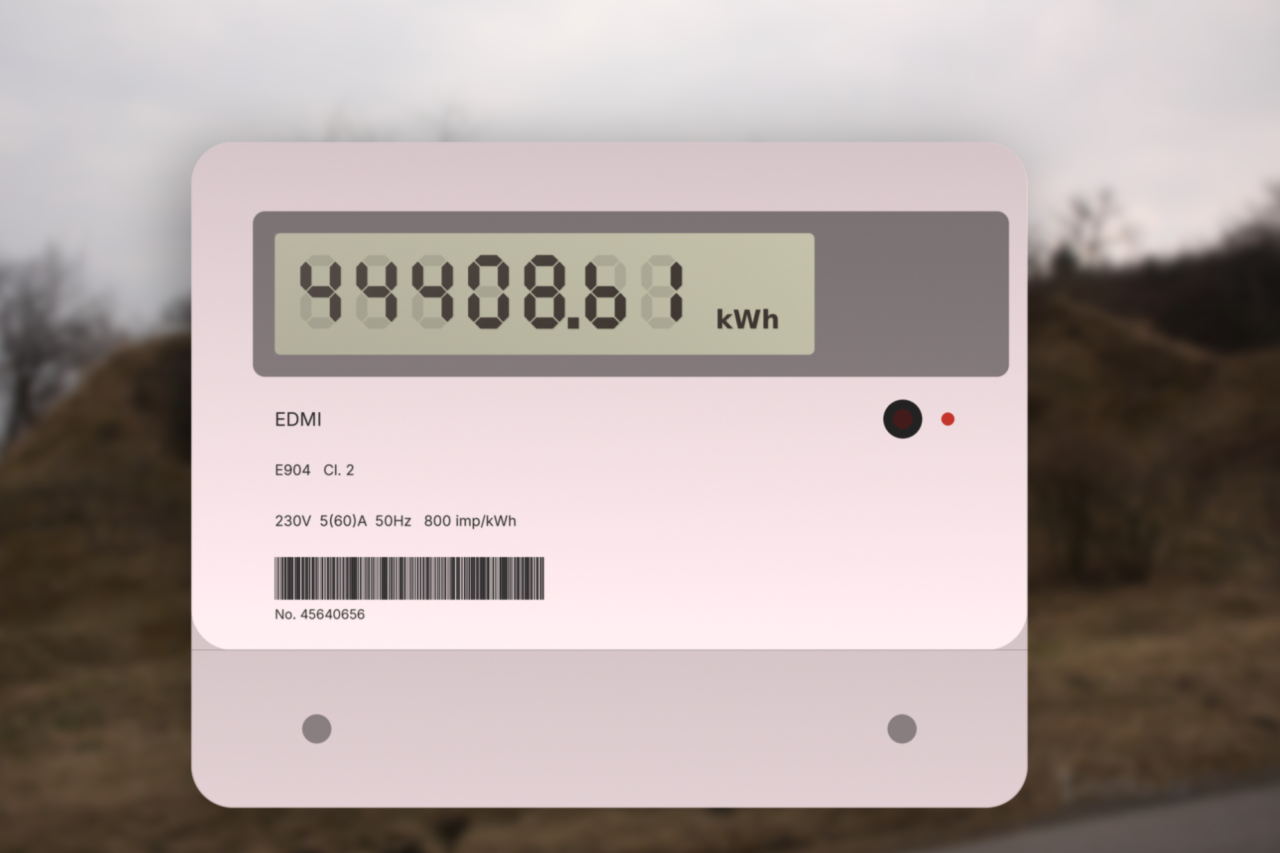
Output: 44408.61 kWh
